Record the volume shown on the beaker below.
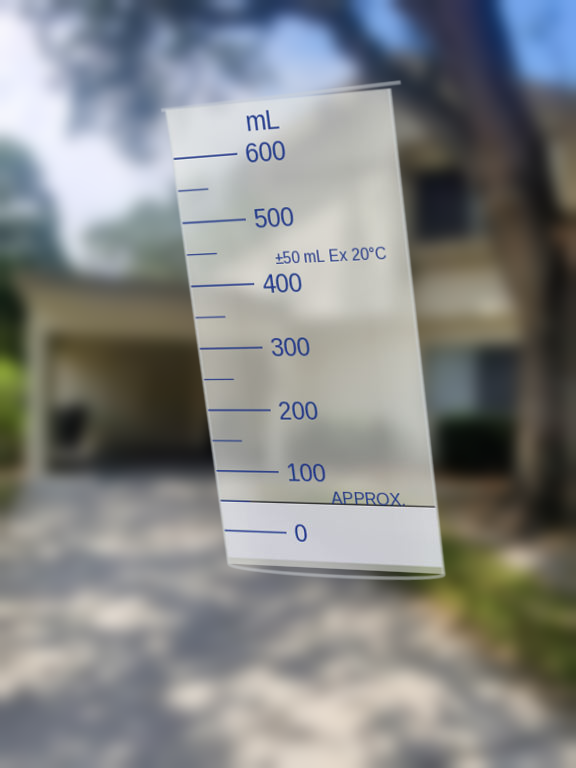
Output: 50 mL
